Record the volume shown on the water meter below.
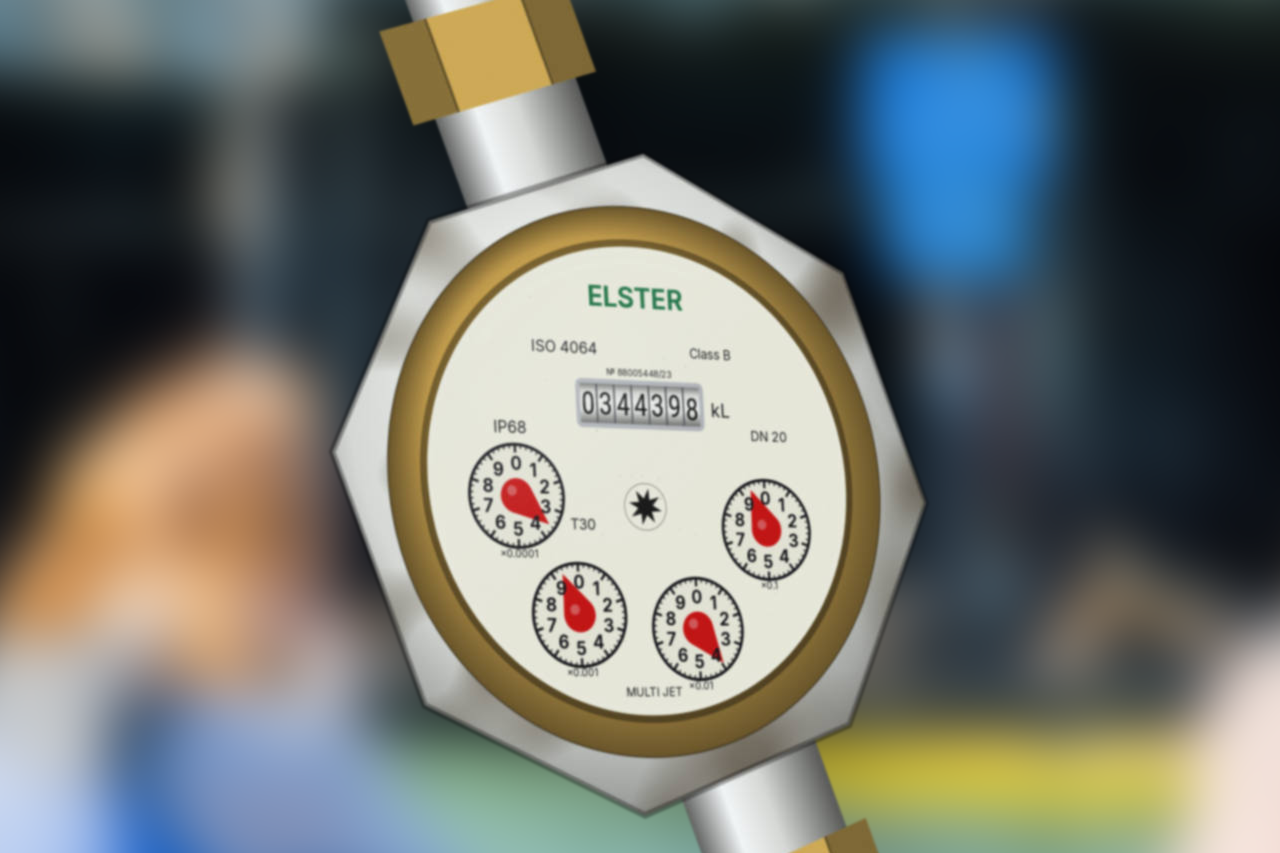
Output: 344397.9393 kL
